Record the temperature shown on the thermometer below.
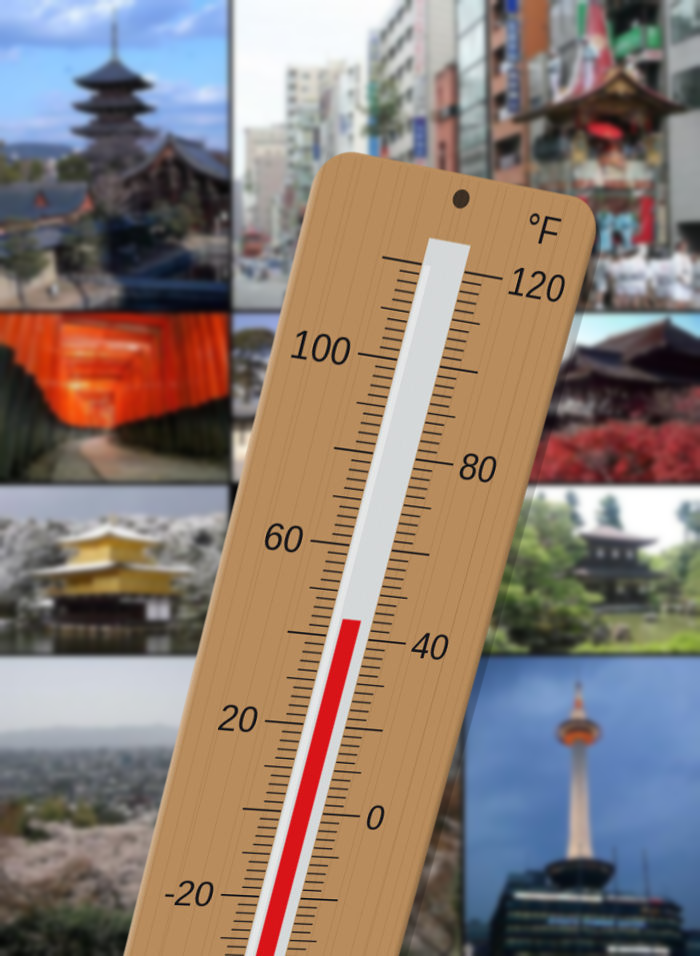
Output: 44 °F
